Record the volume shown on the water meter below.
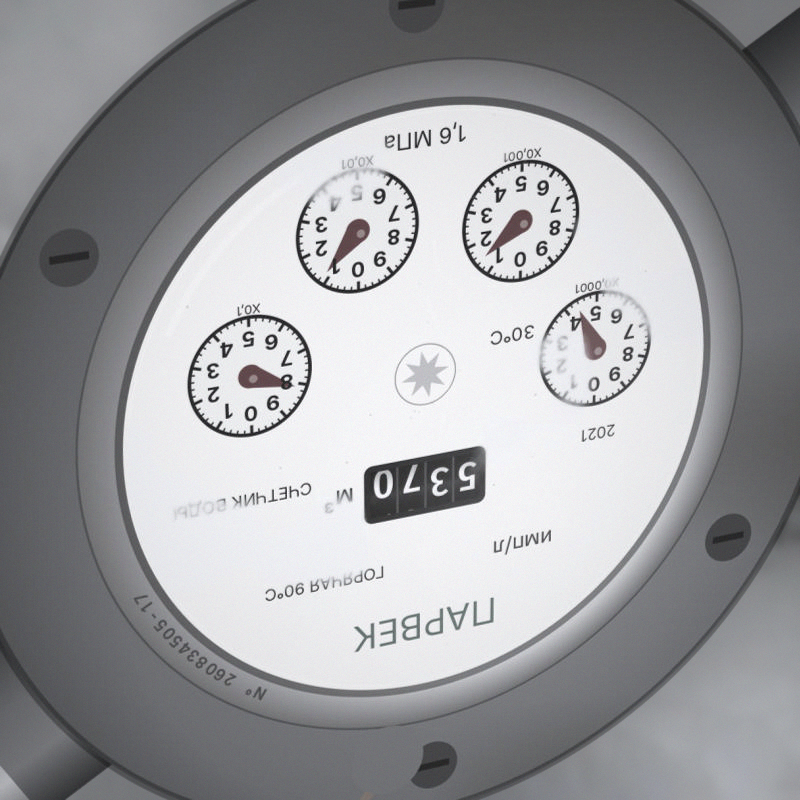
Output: 5369.8114 m³
